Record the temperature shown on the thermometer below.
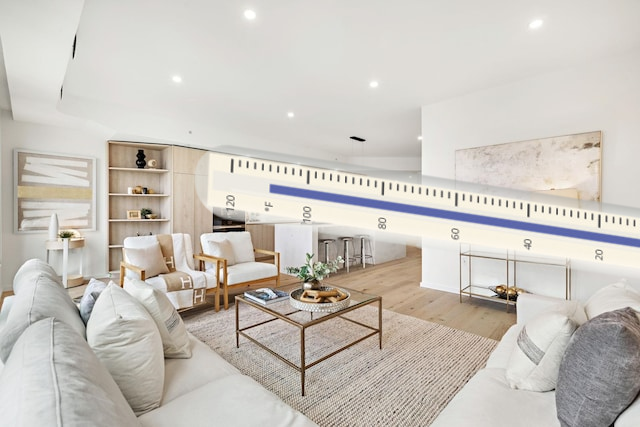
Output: 110 °F
